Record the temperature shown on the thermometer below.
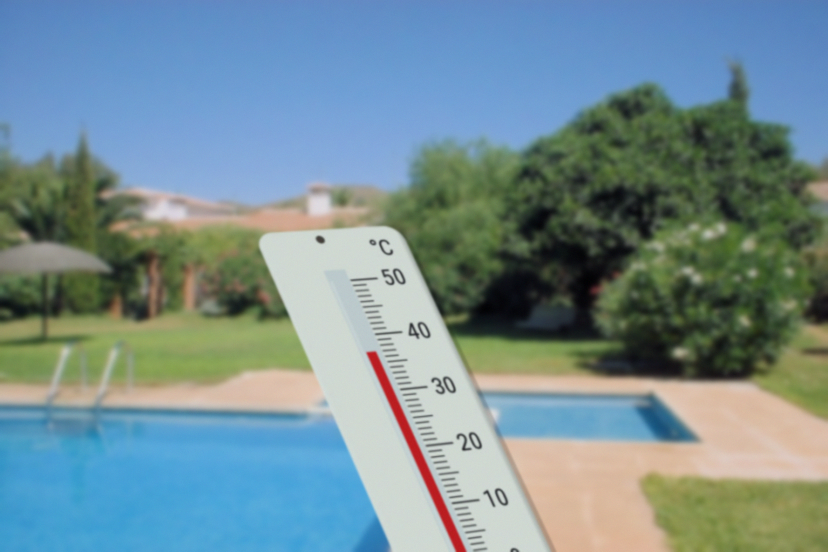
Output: 37 °C
